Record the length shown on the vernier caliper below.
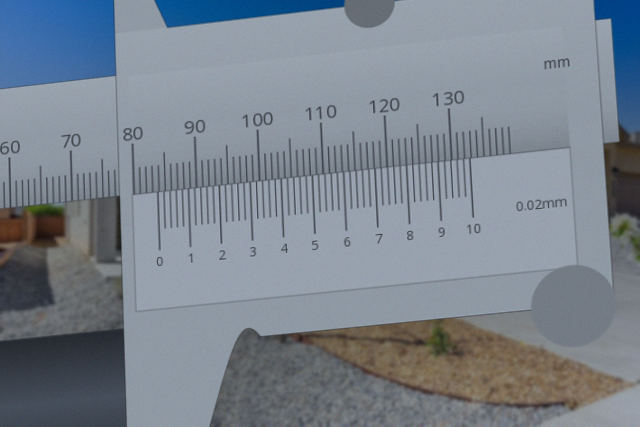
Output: 83.8 mm
